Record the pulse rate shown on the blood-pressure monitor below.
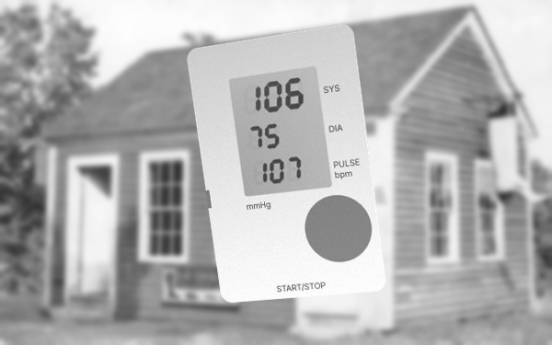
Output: 107 bpm
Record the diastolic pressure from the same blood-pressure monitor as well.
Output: 75 mmHg
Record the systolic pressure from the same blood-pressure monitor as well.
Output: 106 mmHg
